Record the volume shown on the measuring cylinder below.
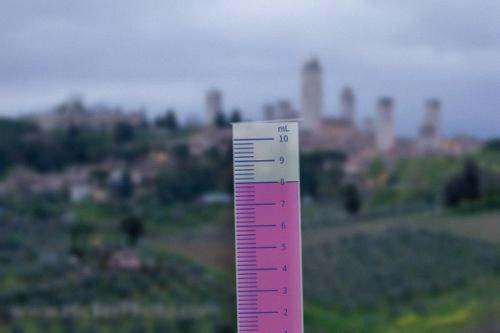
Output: 8 mL
